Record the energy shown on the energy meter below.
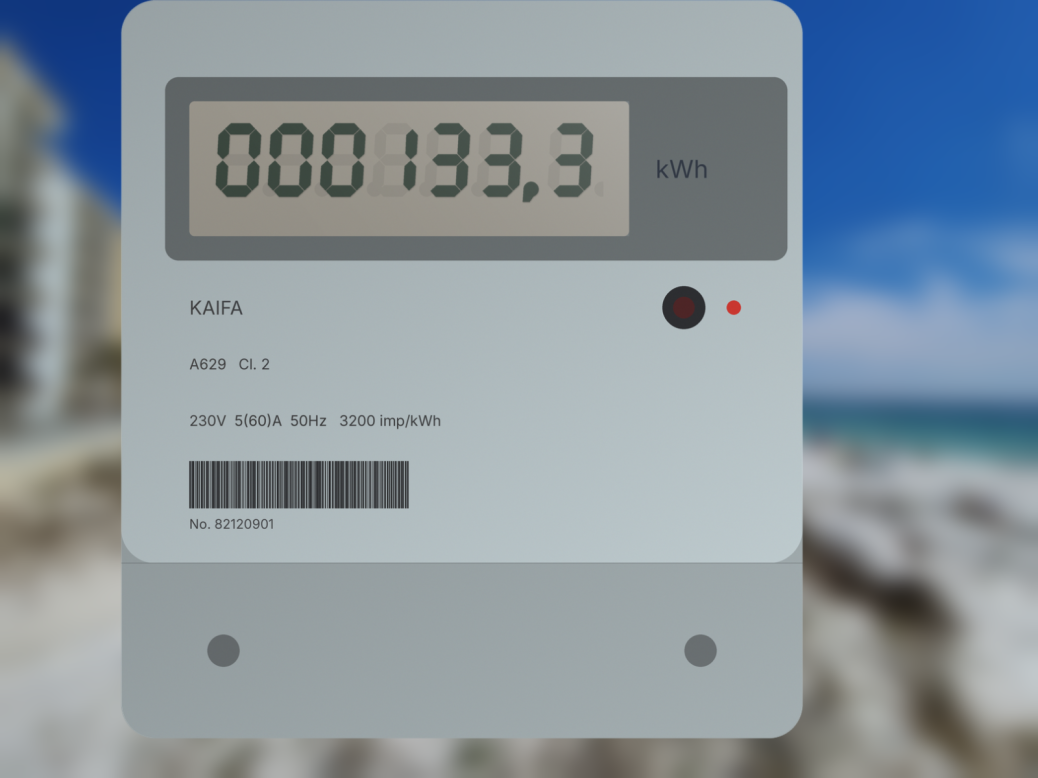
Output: 133.3 kWh
